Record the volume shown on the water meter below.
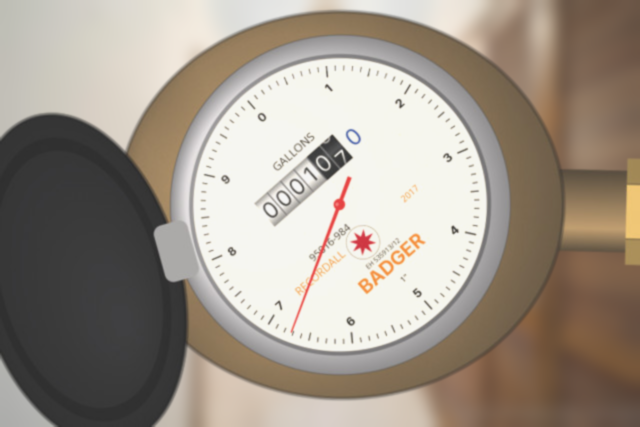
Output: 1066.7 gal
